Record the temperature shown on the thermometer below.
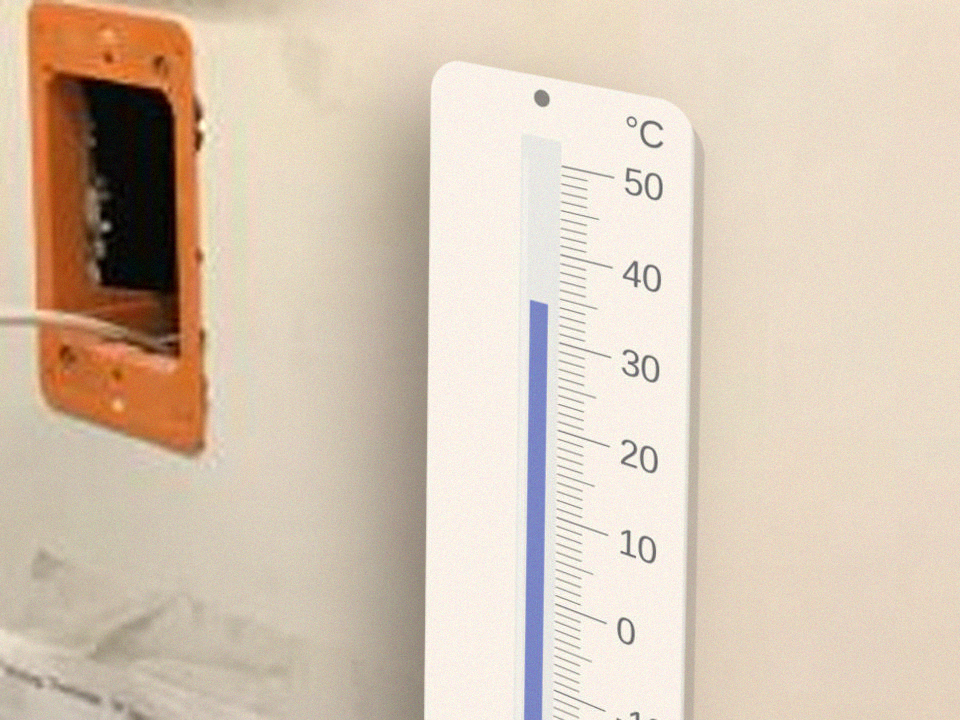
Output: 34 °C
